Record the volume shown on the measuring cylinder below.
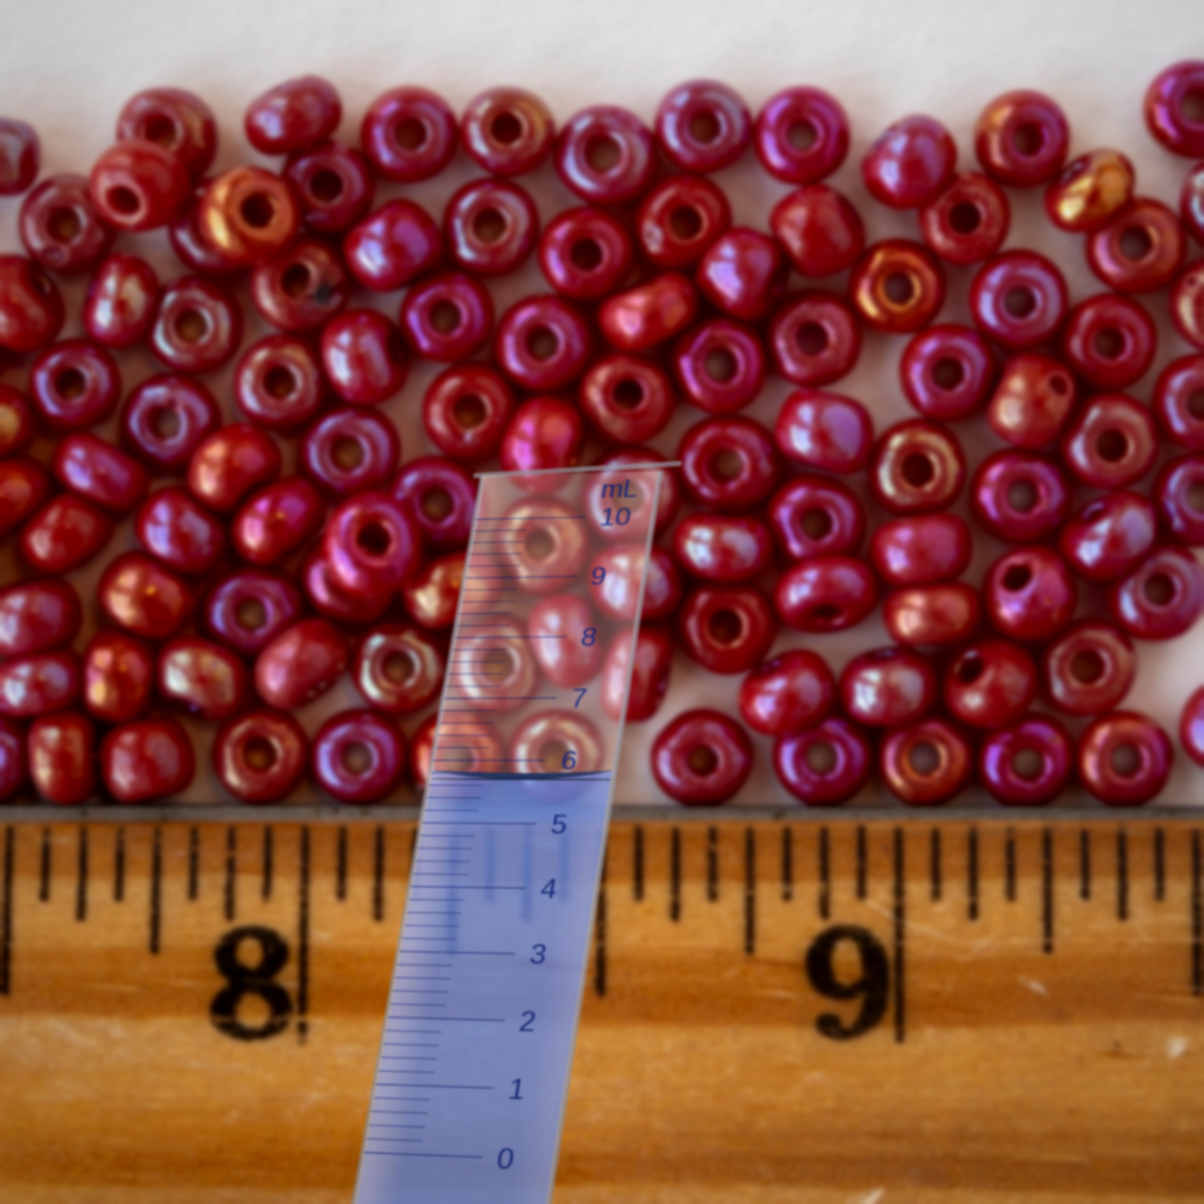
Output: 5.7 mL
